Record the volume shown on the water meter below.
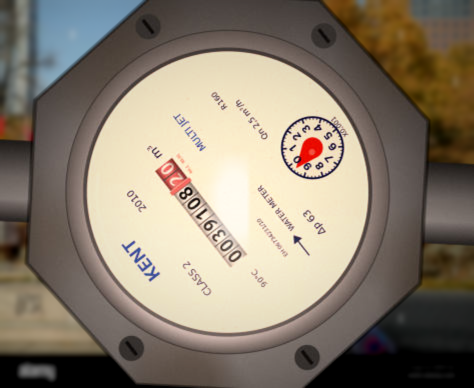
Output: 39108.199 m³
